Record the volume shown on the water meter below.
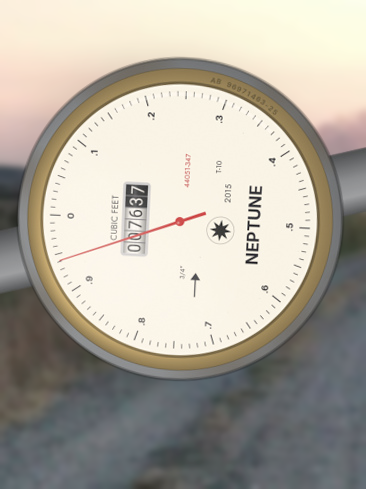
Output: 7636.94 ft³
